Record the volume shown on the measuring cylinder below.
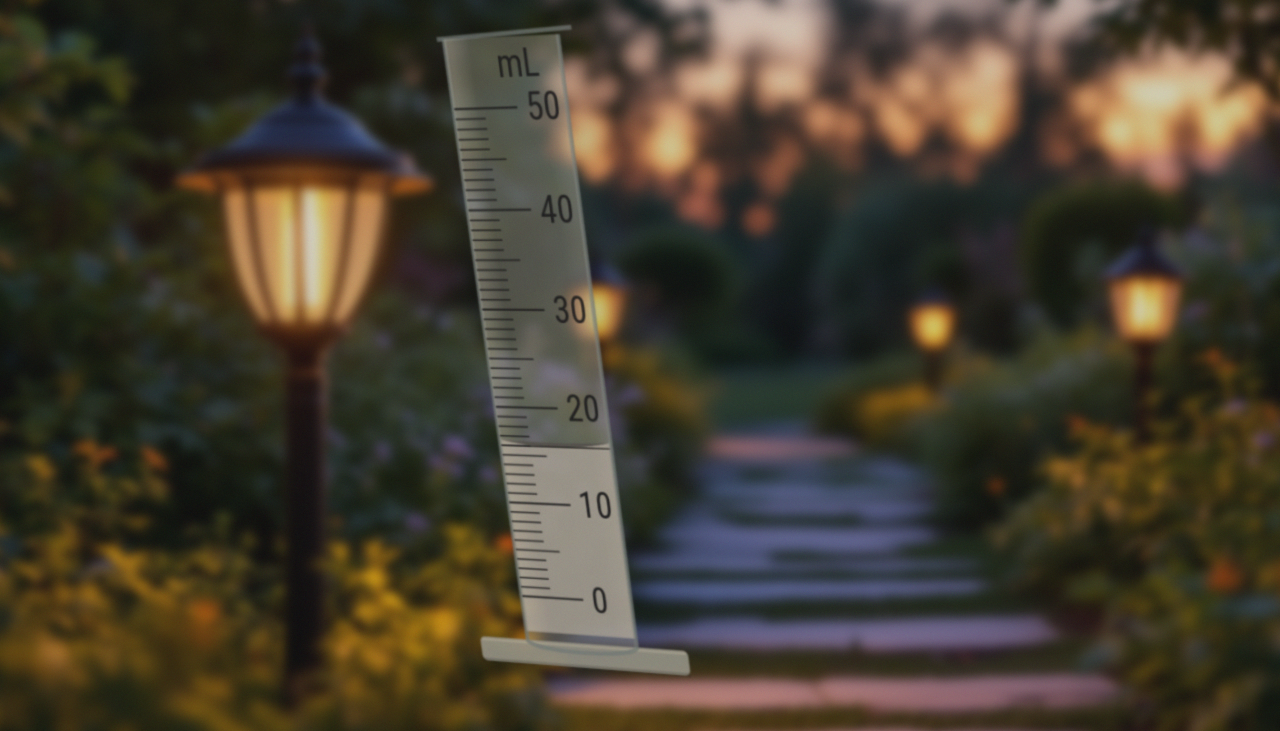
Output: 16 mL
